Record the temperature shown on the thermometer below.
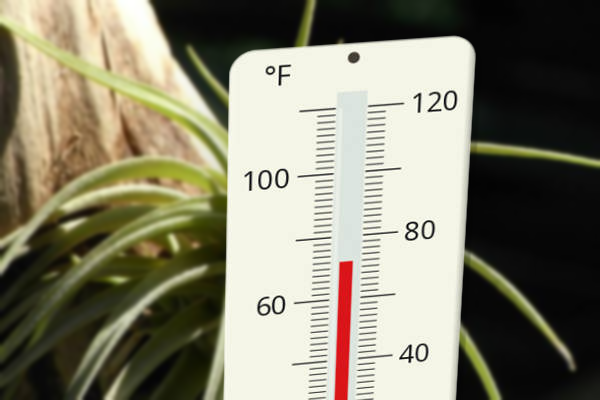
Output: 72 °F
